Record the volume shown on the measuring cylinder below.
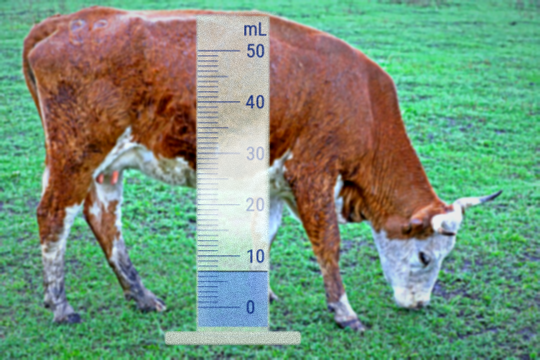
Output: 7 mL
